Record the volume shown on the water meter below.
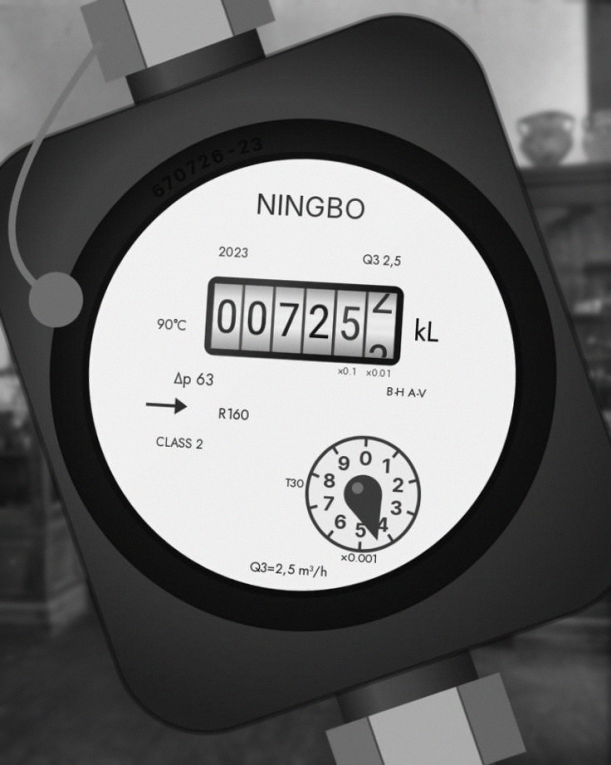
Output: 72.524 kL
